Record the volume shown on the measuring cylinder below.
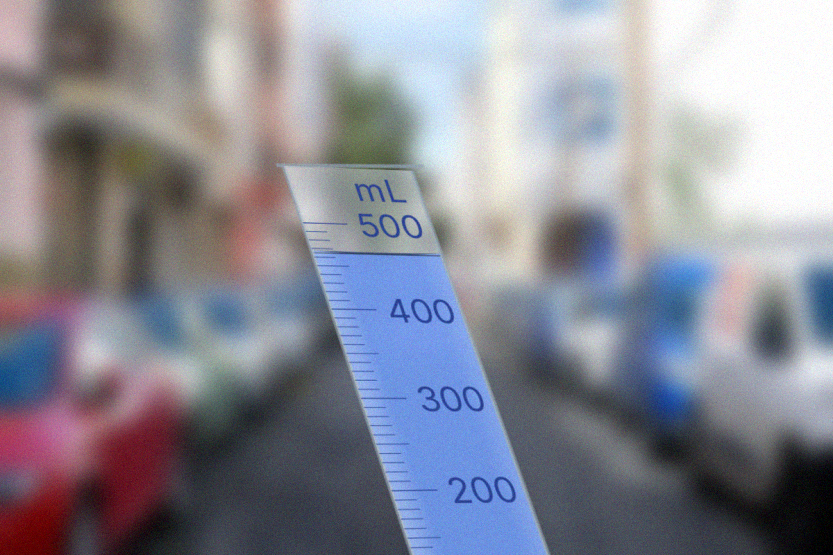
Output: 465 mL
